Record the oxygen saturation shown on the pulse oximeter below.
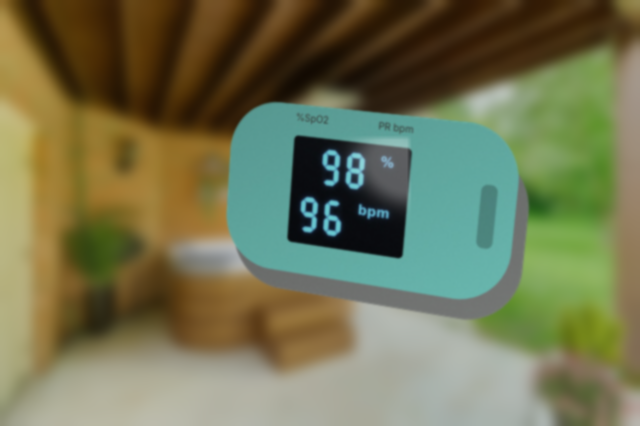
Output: 98 %
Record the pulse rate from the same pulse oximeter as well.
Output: 96 bpm
